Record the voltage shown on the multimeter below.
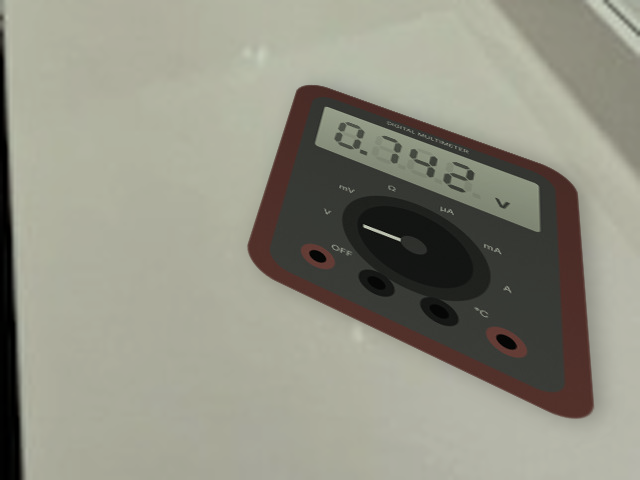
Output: 0.742 V
